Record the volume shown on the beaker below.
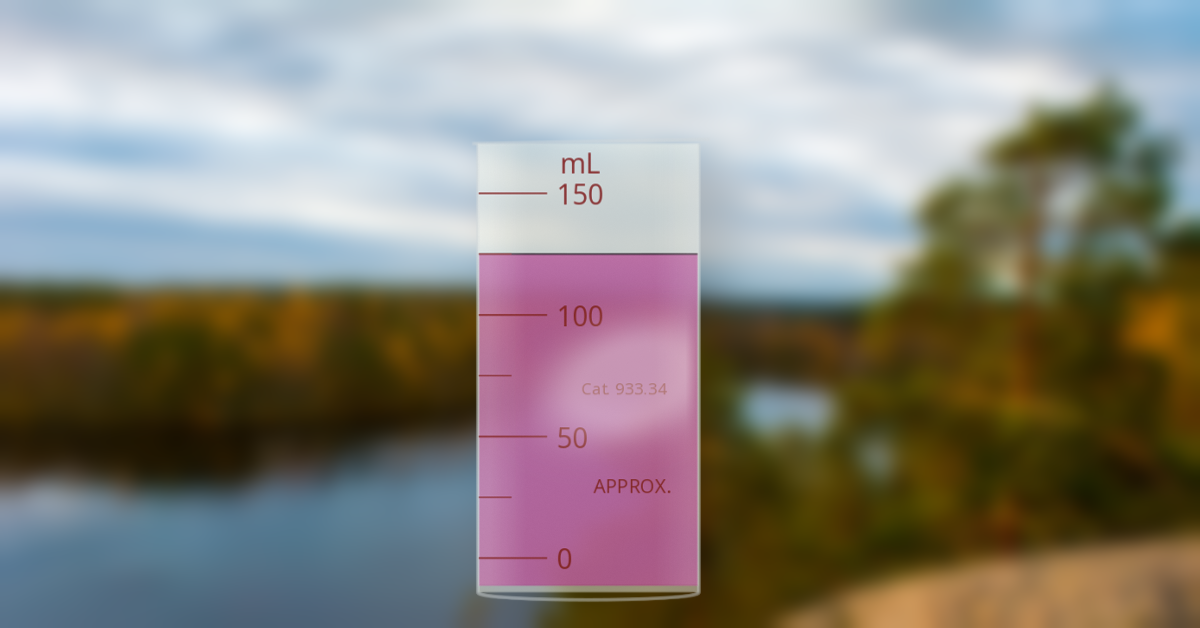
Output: 125 mL
